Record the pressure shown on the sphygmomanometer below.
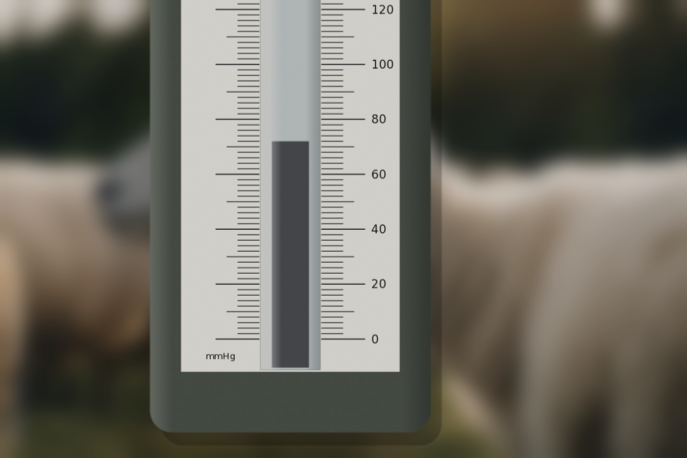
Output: 72 mmHg
